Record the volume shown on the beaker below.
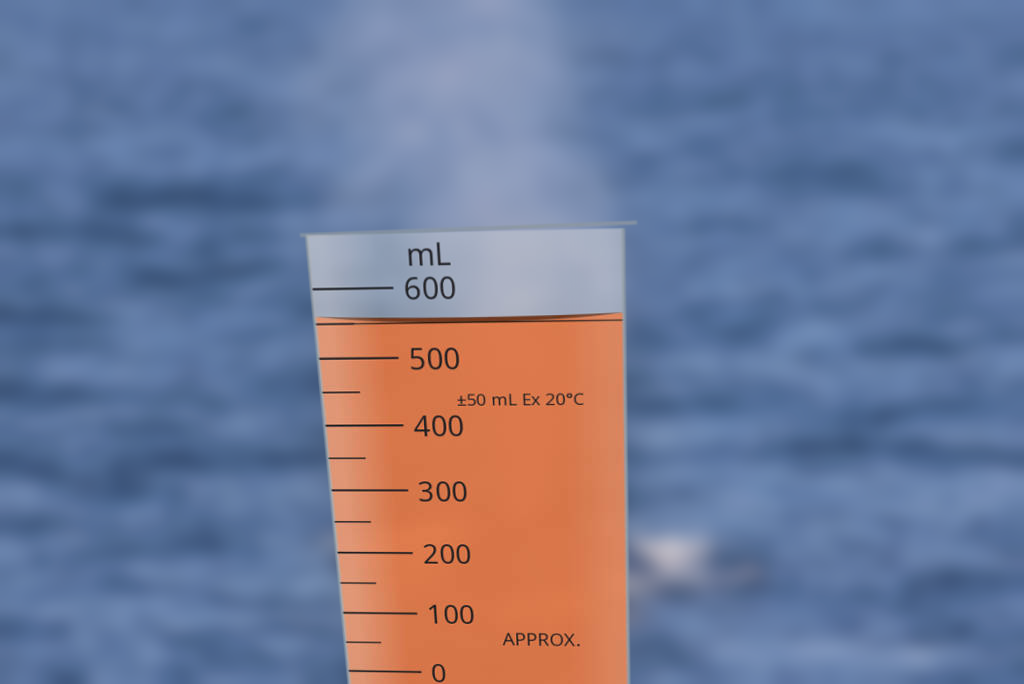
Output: 550 mL
